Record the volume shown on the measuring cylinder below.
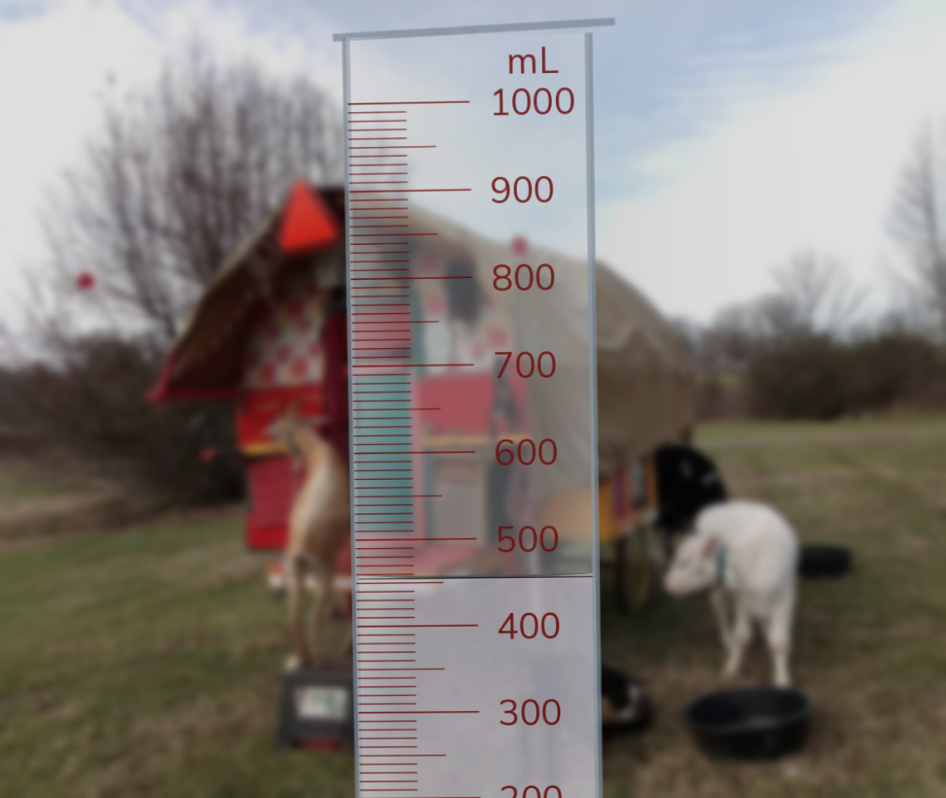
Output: 455 mL
